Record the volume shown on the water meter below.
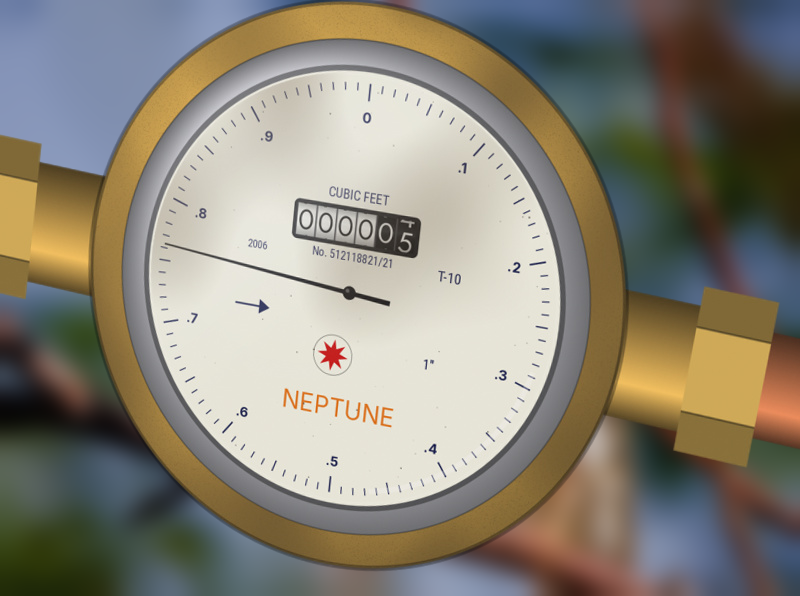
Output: 4.76 ft³
